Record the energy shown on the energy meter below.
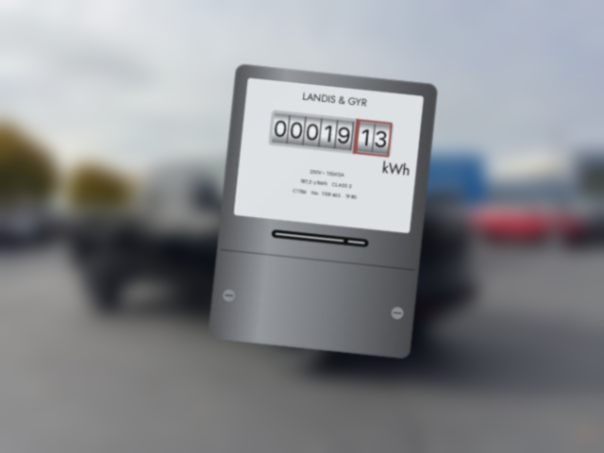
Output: 19.13 kWh
